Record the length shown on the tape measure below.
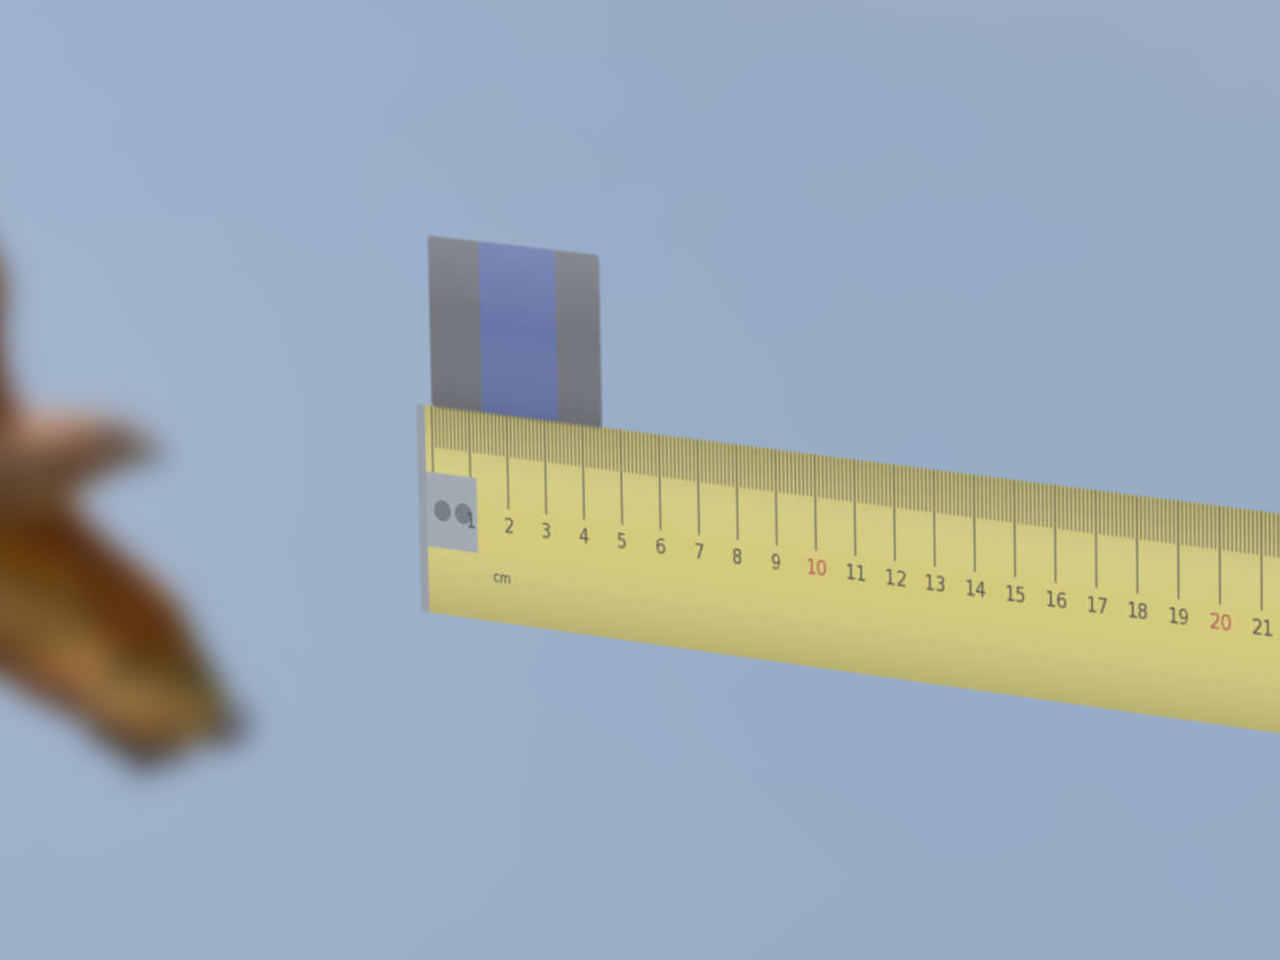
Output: 4.5 cm
